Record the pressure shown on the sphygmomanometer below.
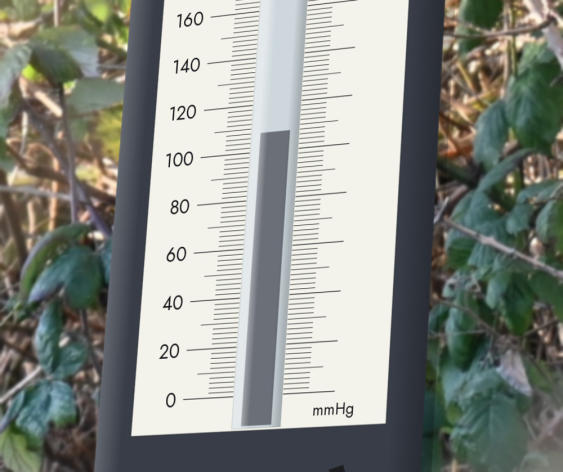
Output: 108 mmHg
